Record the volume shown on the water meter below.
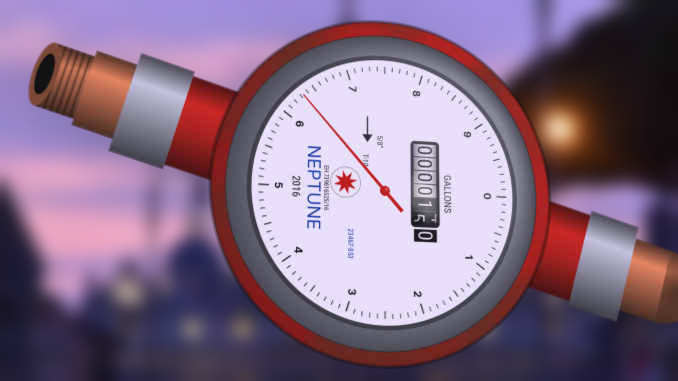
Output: 146.3 gal
